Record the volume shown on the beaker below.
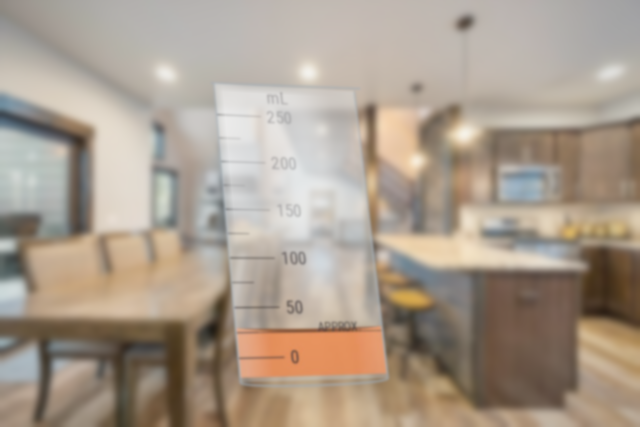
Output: 25 mL
